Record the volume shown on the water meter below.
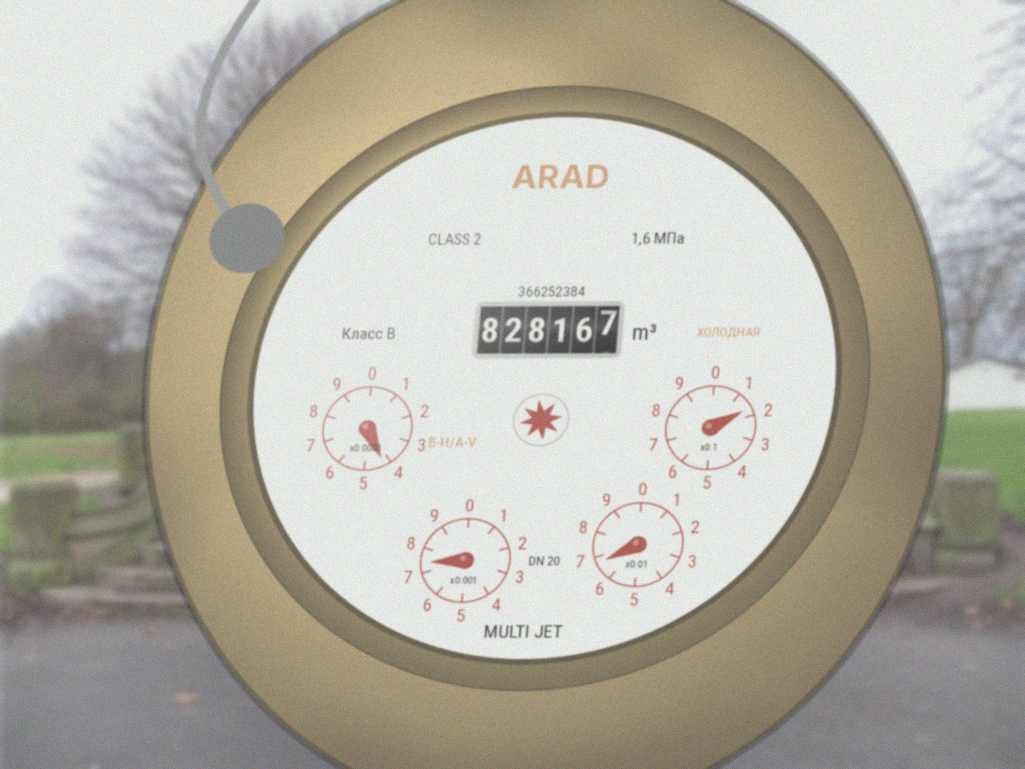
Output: 828167.1674 m³
